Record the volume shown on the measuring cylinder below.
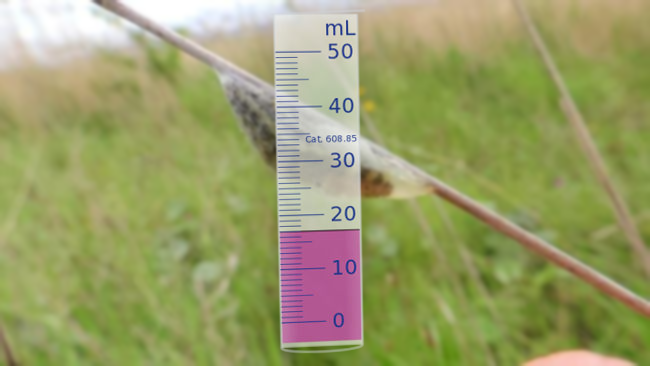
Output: 17 mL
